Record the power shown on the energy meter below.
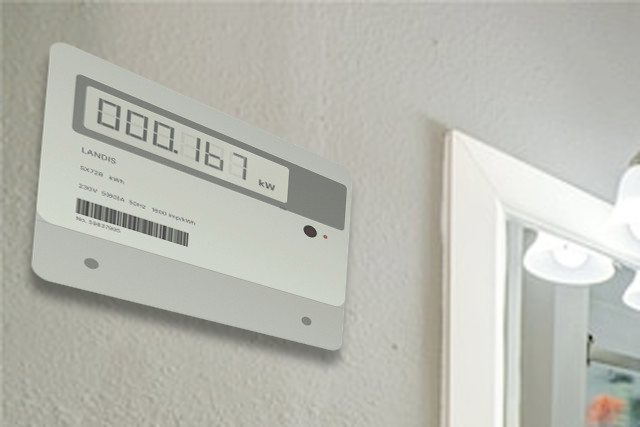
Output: 0.167 kW
